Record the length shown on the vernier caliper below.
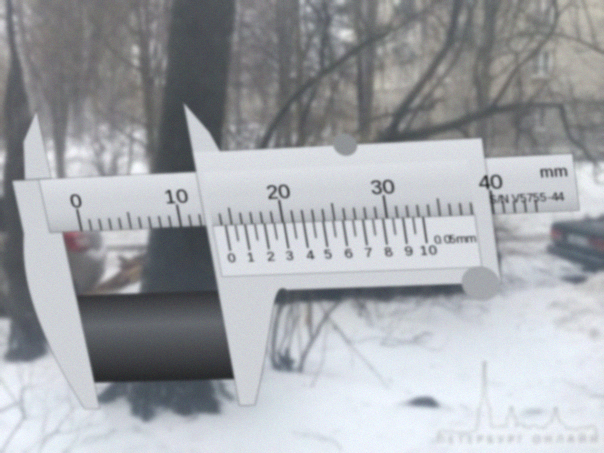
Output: 14.4 mm
